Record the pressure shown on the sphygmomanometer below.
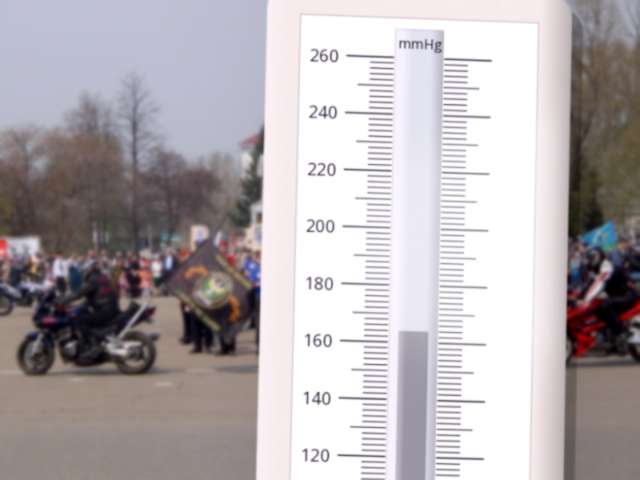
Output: 164 mmHg
